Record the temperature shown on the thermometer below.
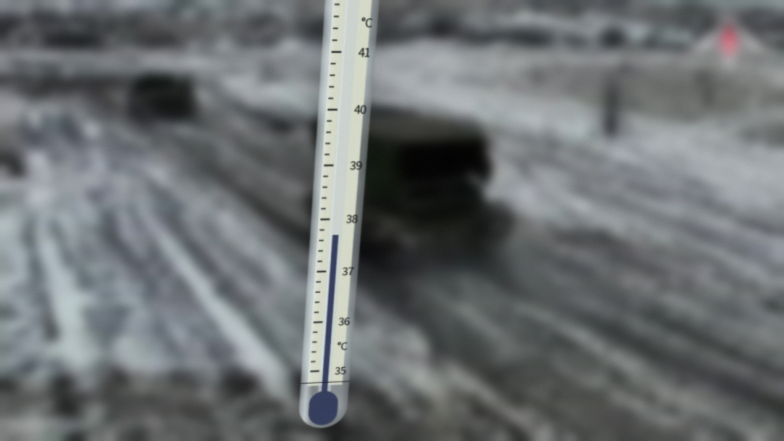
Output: 37.7 °C
